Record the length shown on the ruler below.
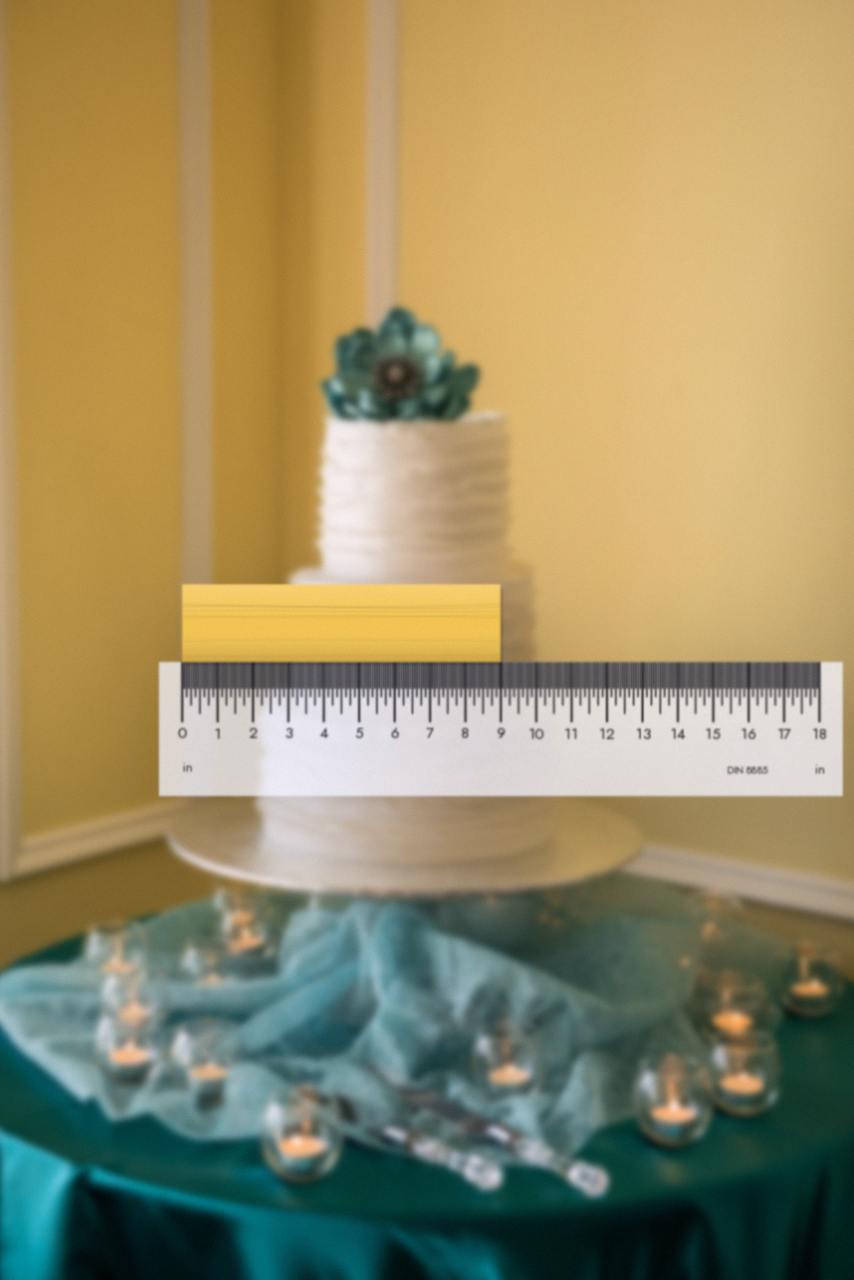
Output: 9 in
